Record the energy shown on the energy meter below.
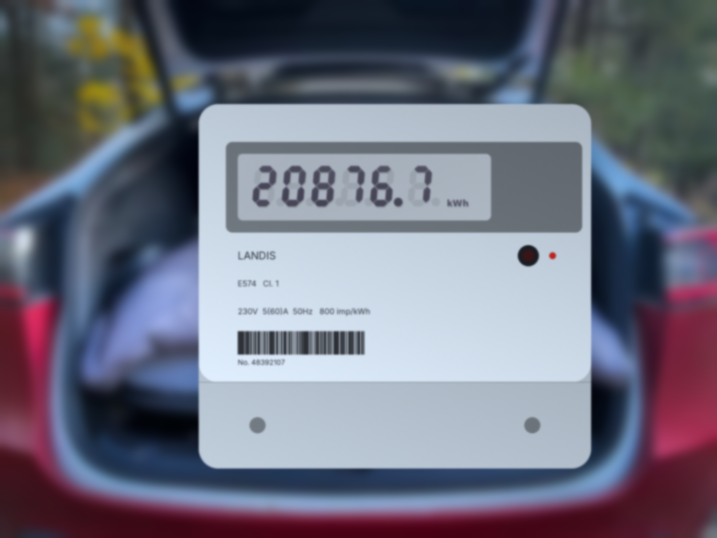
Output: 20876.7 kWh
